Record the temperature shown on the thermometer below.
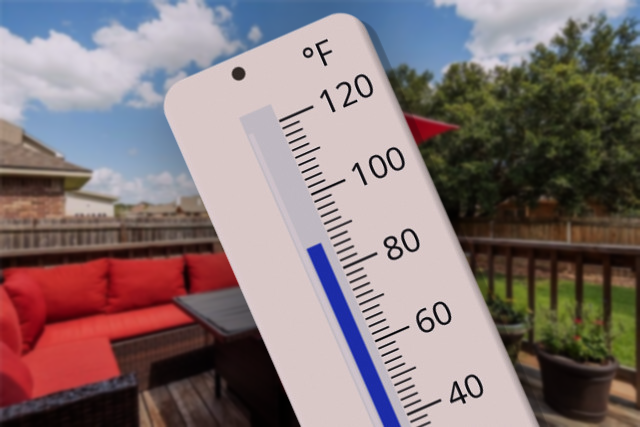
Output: 88 °F
